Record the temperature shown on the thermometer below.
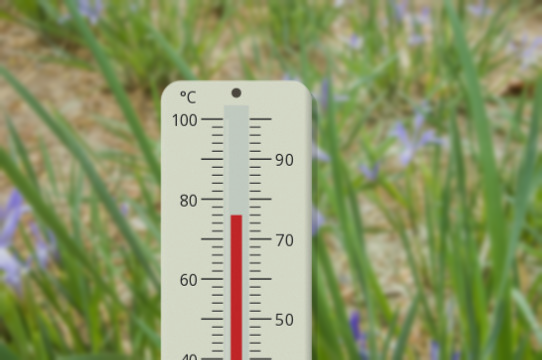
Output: 76 °C
